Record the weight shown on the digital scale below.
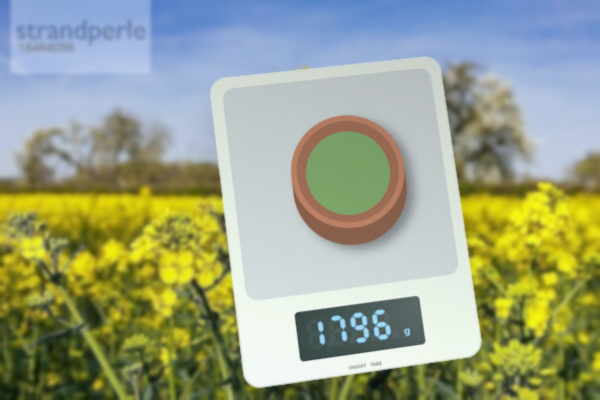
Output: 1796 g
